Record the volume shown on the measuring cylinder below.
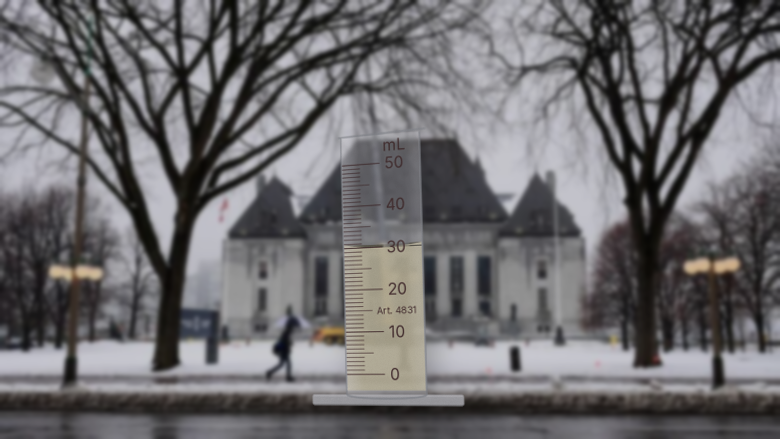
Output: 30 mL
